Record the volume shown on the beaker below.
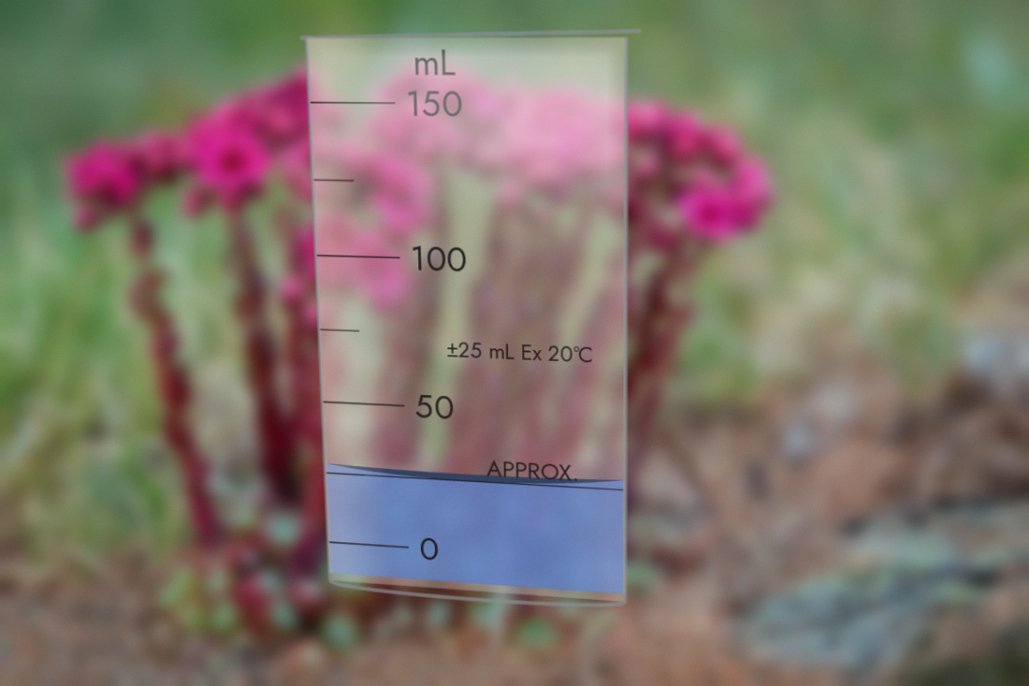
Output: 25 mL
